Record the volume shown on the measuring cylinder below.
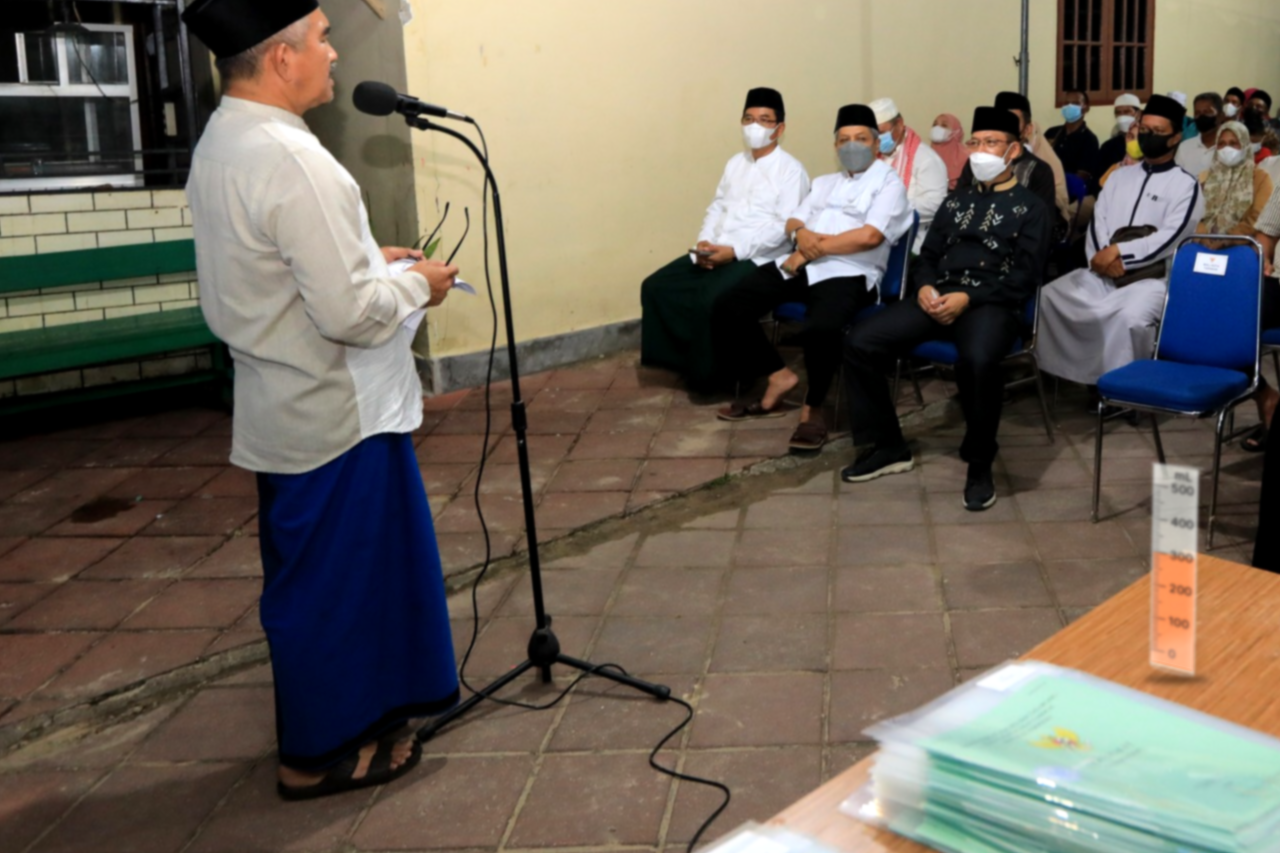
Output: 300 mL
